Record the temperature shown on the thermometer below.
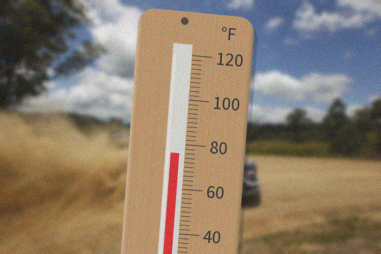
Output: 76 °F
